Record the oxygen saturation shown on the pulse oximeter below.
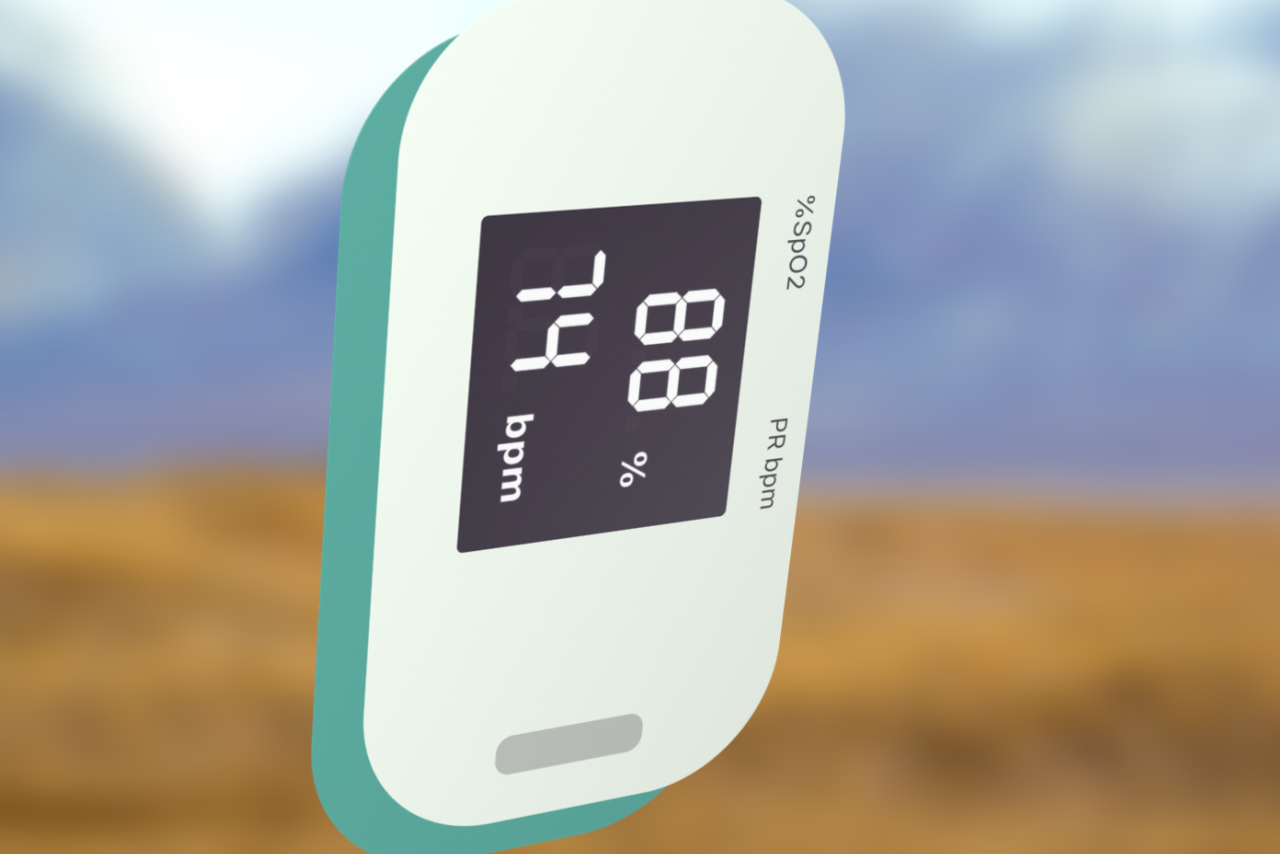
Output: 88 %
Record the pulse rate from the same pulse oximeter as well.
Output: 74 bpm
